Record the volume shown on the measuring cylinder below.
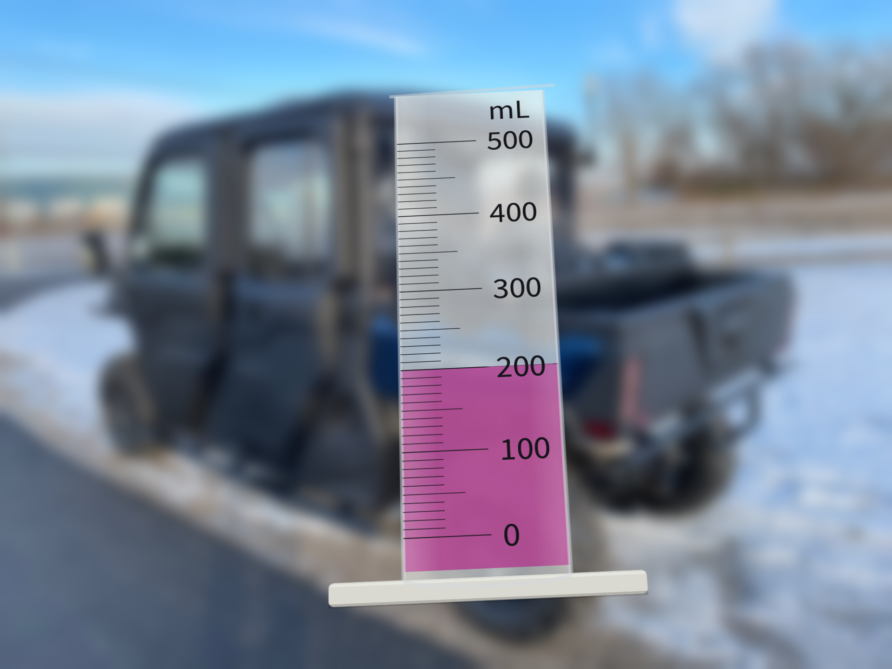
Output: 200 mL
